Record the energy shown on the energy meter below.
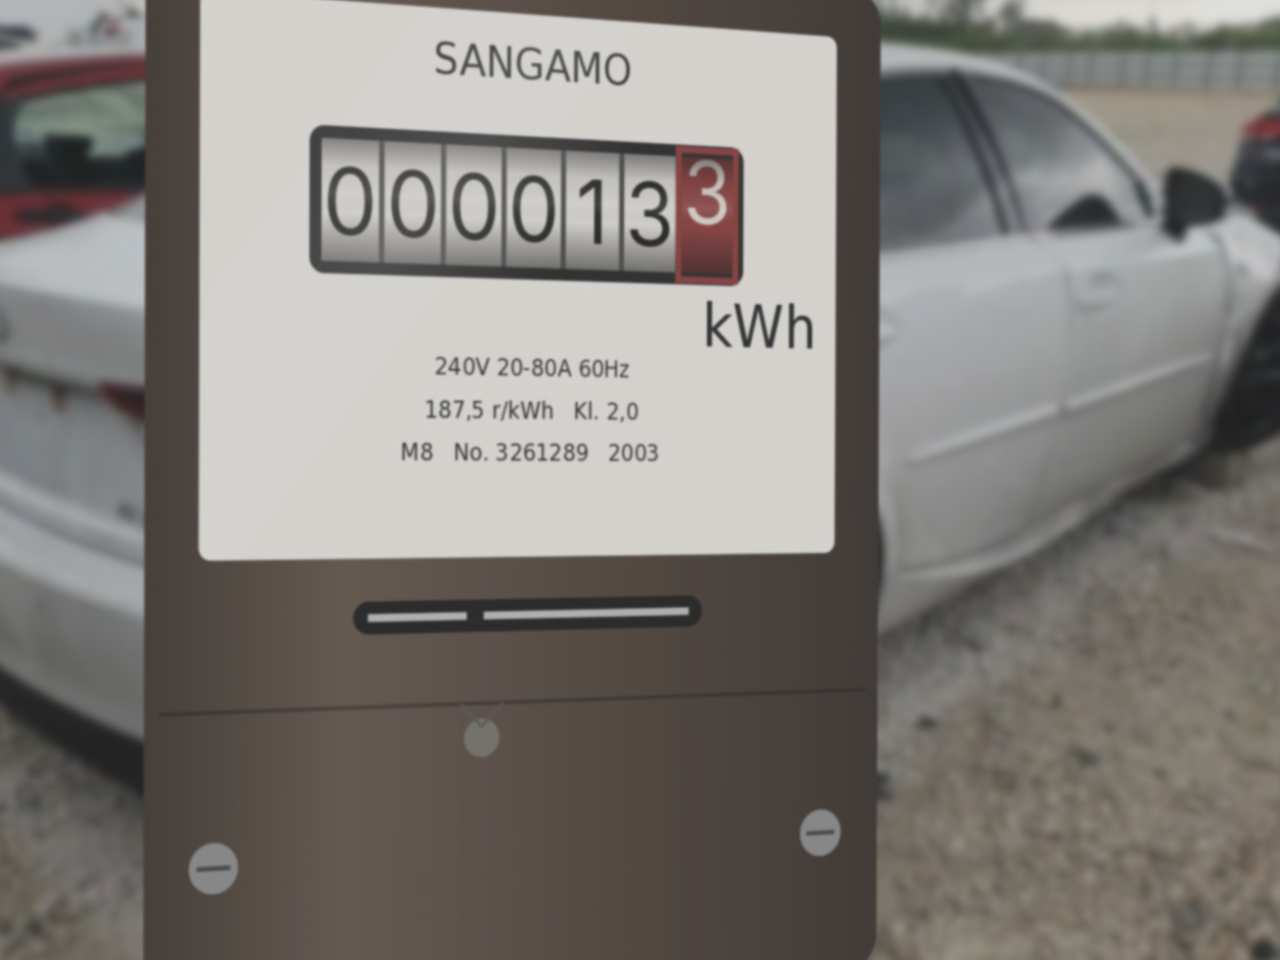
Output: 13.3 kWh
